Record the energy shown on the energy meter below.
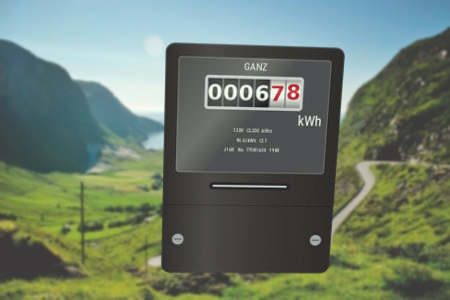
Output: 6.78 kWh
